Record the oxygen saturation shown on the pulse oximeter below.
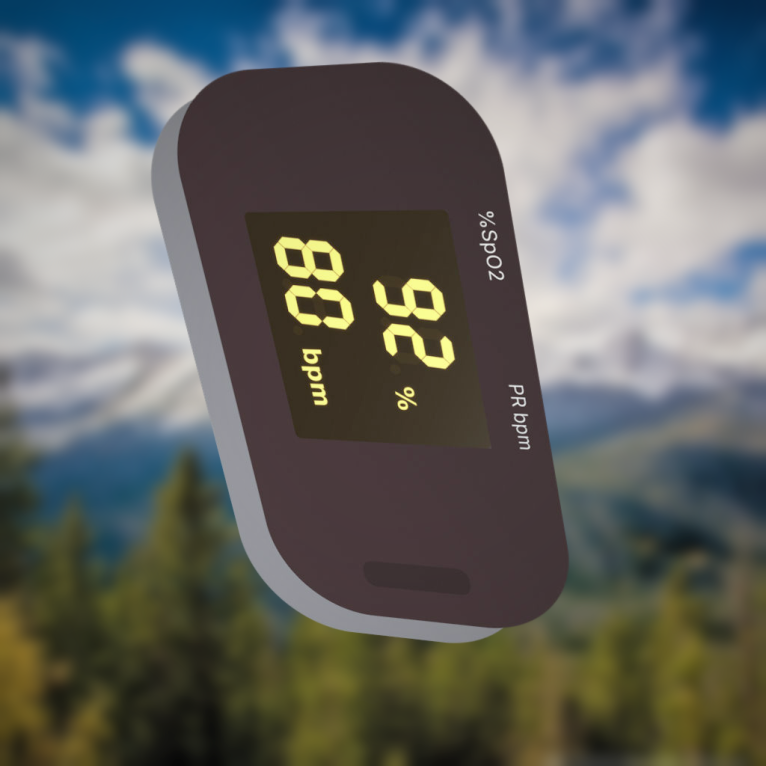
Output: 92 %
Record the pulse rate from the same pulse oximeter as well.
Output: 80 bpm
